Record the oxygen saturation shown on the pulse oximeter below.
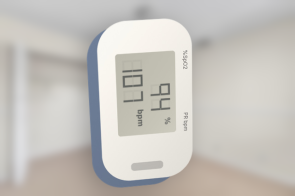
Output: 94 %
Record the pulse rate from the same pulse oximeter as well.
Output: 107 bpm
